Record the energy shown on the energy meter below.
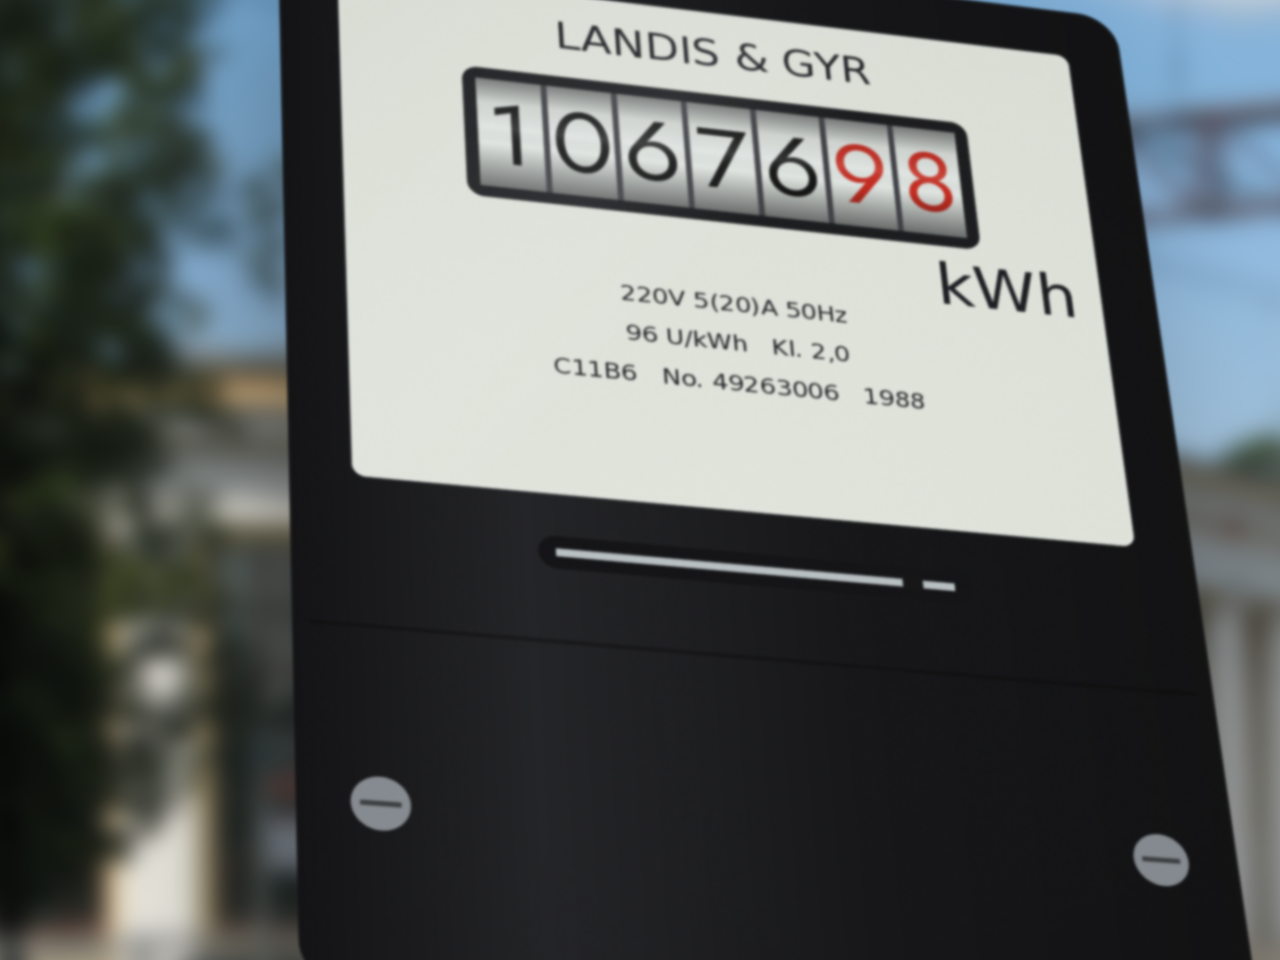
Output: 10676.98 kWh
